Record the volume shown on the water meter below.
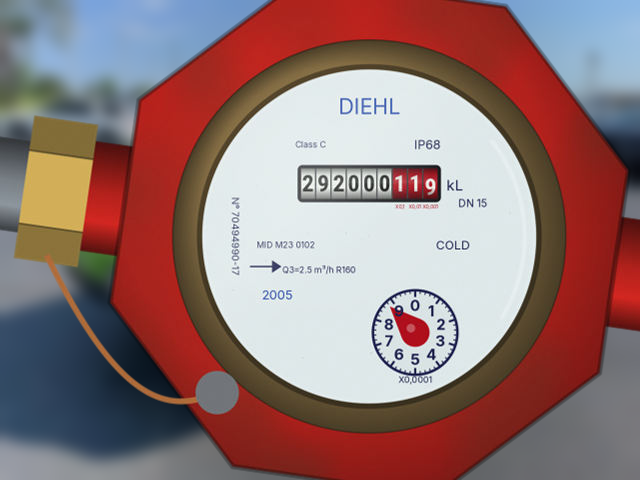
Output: 292000.1188 kL
